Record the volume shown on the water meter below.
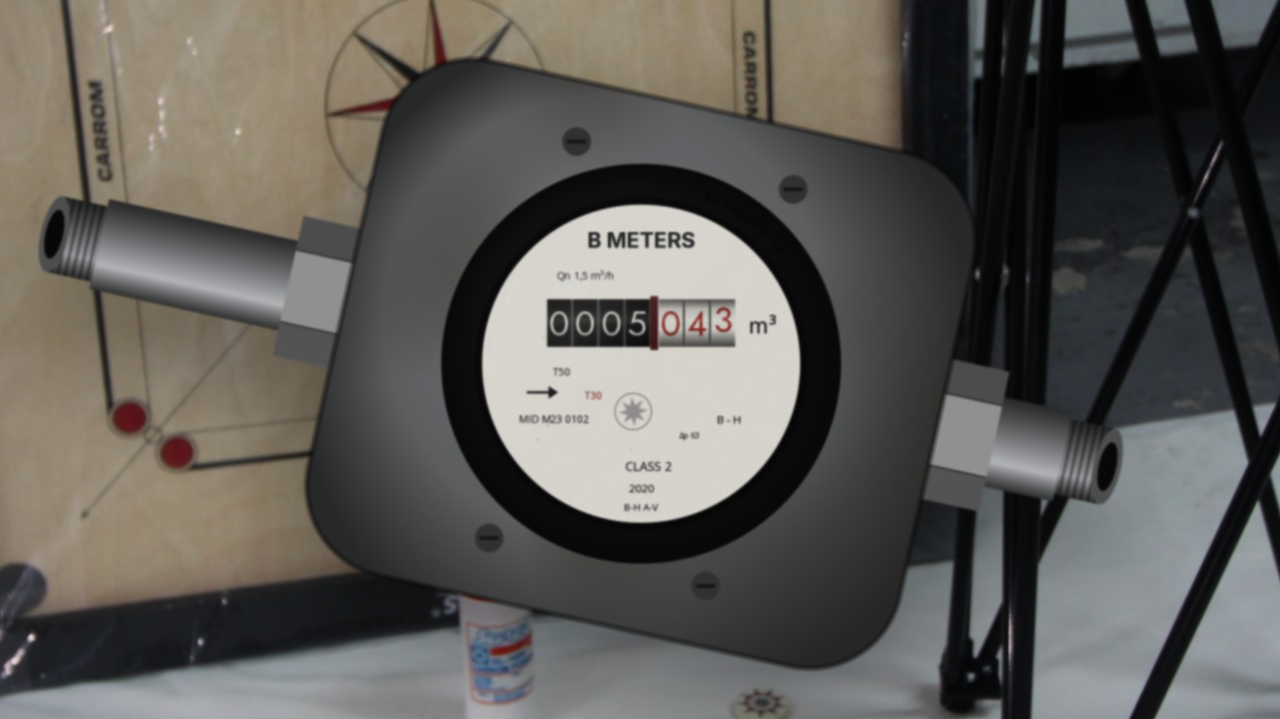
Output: 5.043 m³
